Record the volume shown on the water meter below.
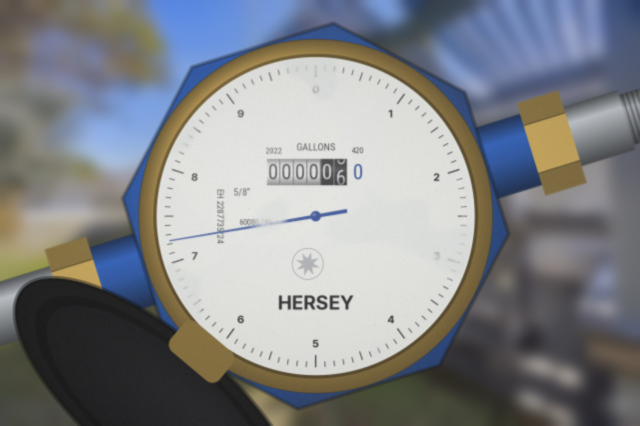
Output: 57.2 gal
